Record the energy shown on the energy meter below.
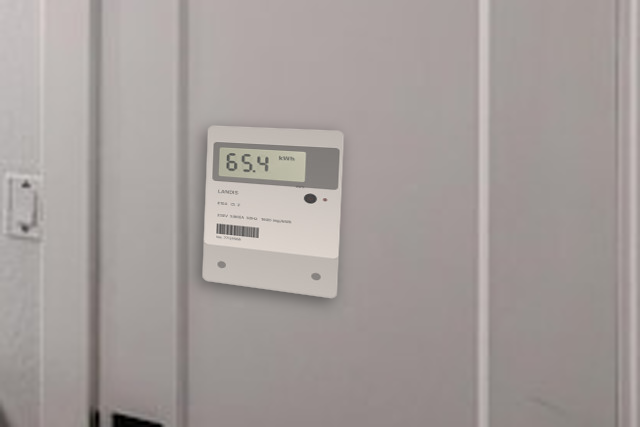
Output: 65.4 kWh
